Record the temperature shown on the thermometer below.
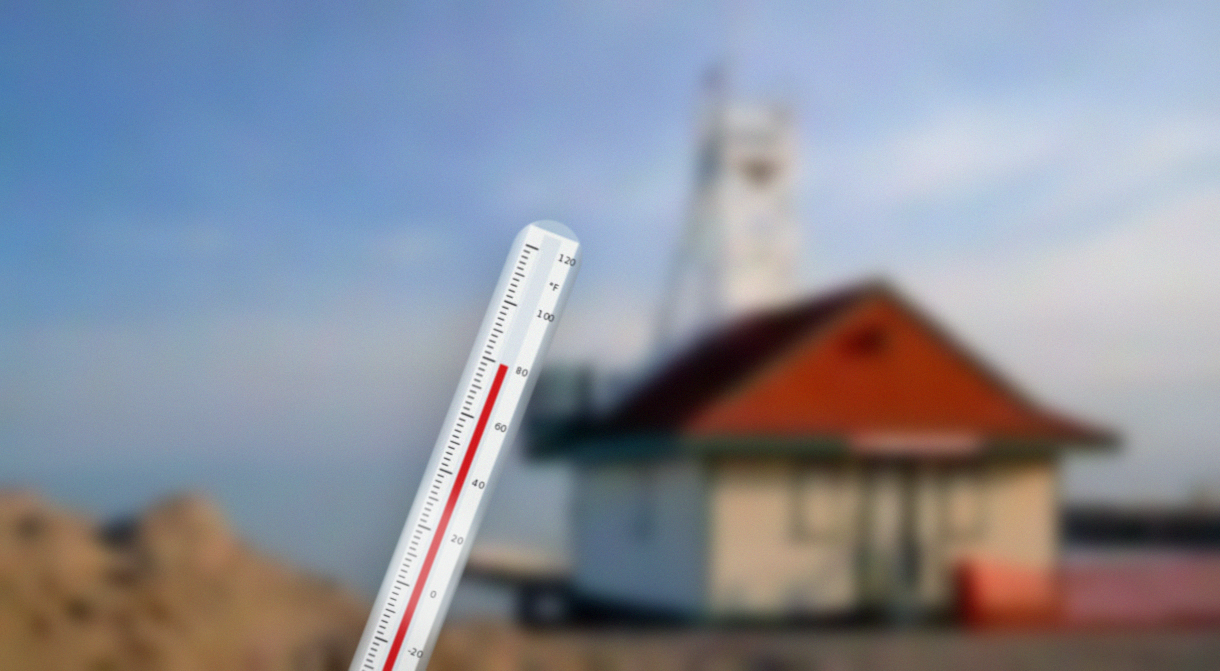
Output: 80 °F
